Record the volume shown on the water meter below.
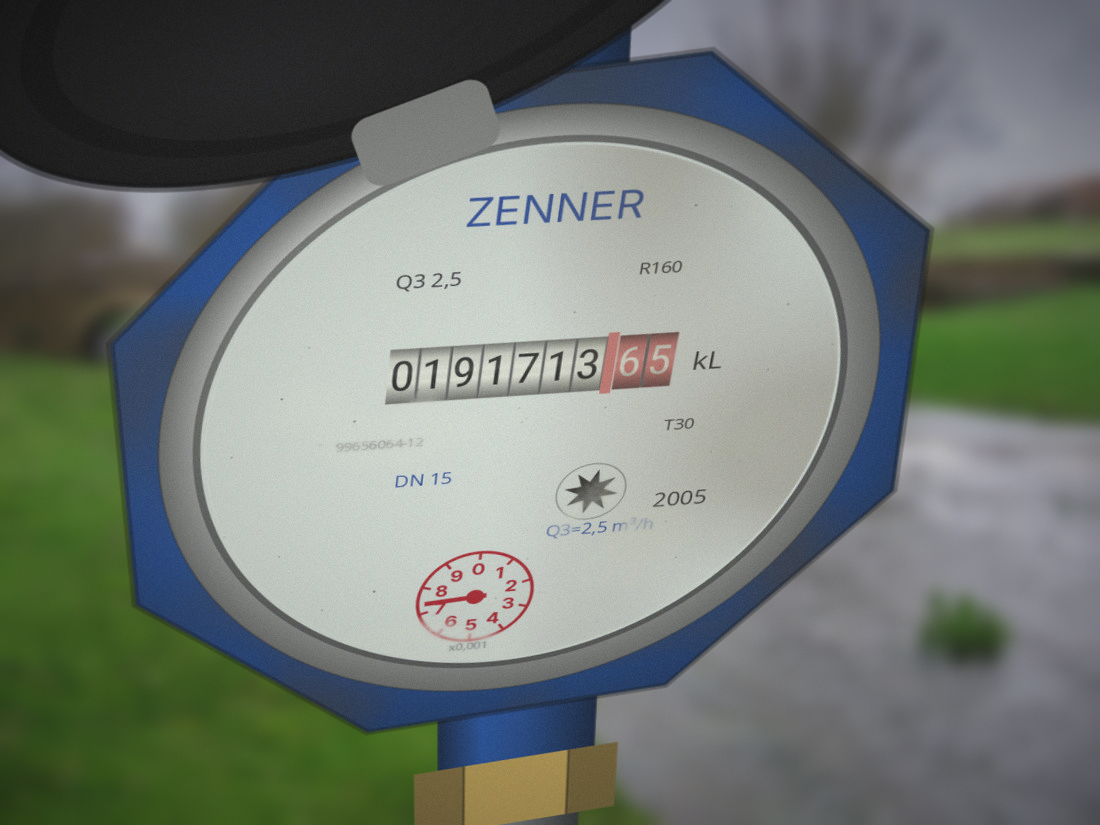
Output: 191713.657 kL
